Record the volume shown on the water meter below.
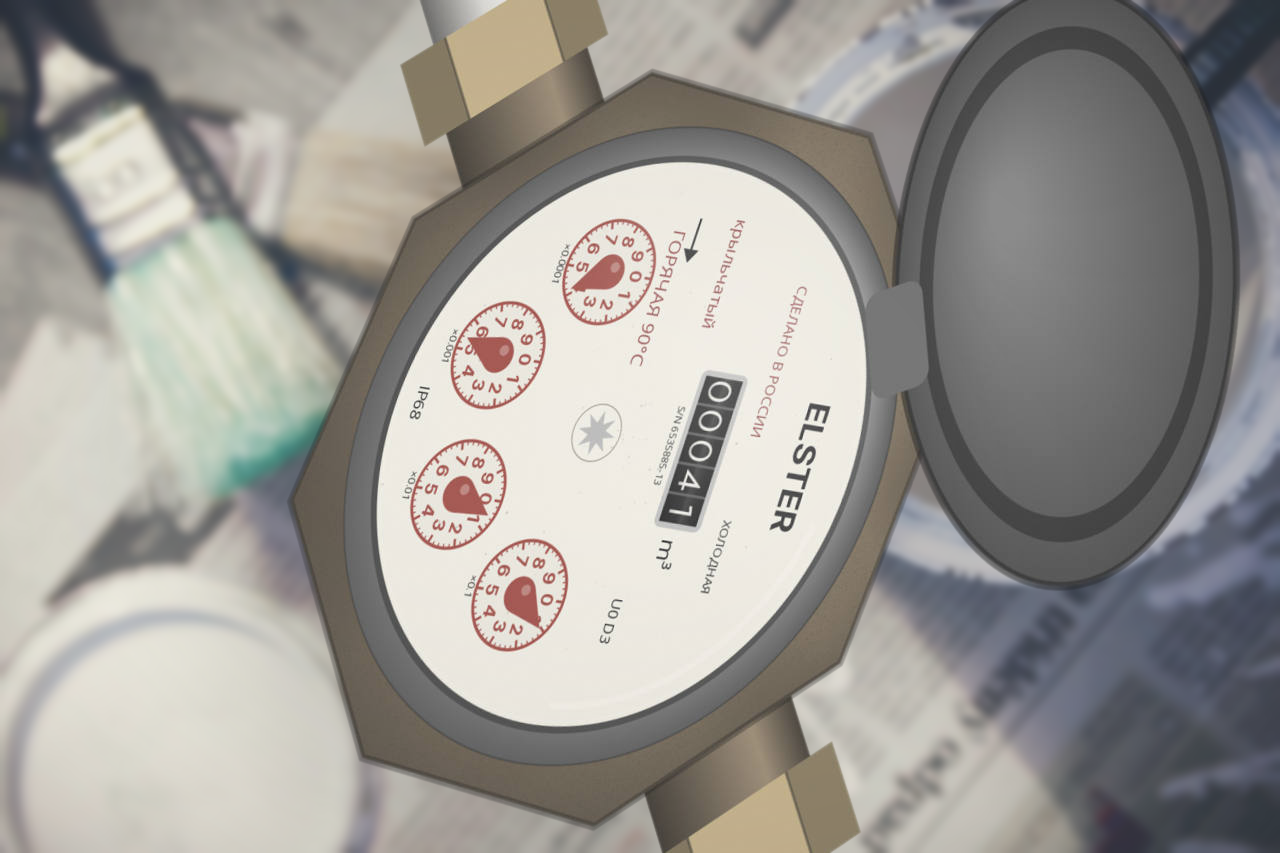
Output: 41.1054 m³
